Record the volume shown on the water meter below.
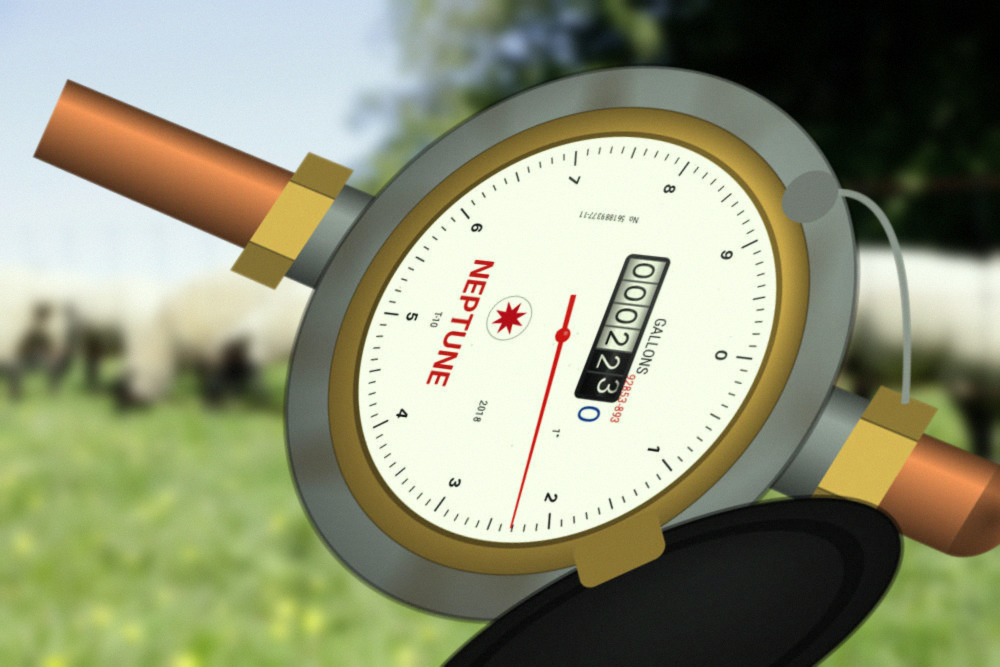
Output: 2232.3 gal
